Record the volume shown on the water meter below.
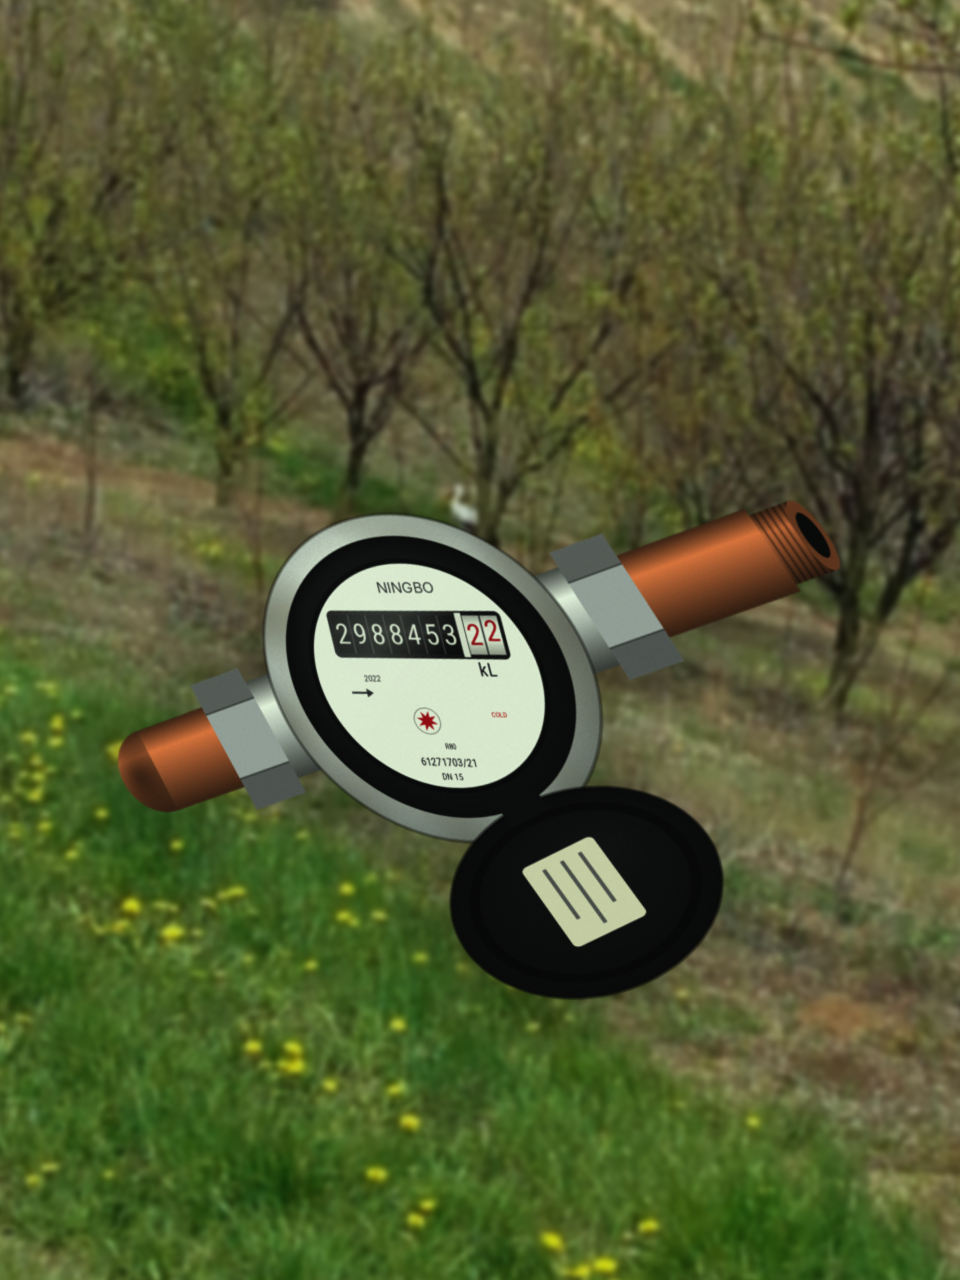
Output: 2988453.22 kL
